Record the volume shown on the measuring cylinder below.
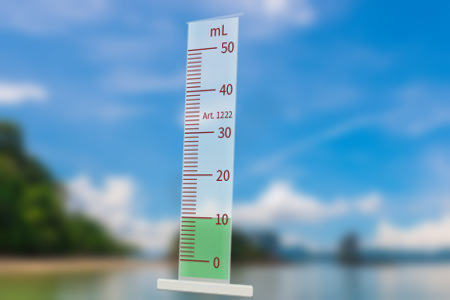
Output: 10 mL
